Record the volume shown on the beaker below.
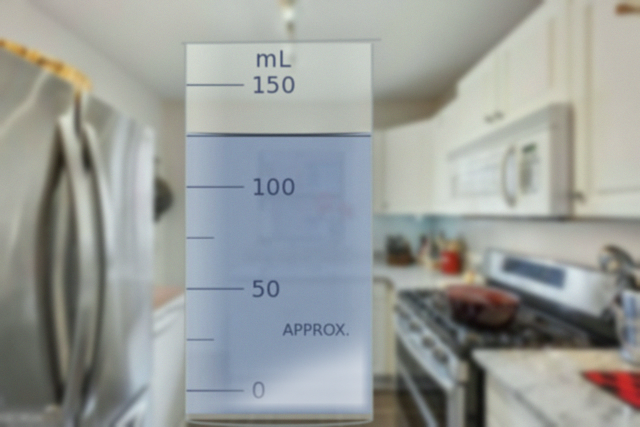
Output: 125 mL
